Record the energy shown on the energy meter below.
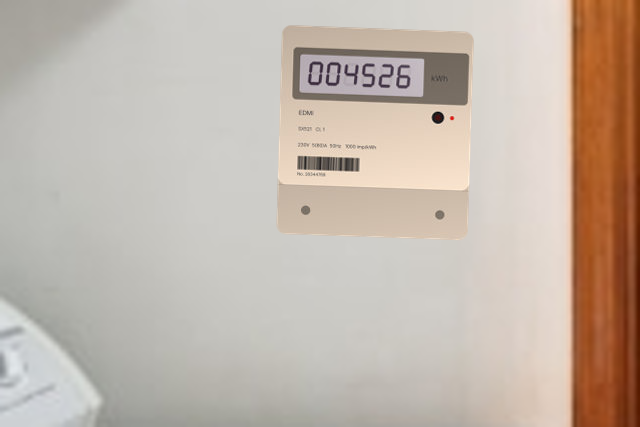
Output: 4526 kWh
